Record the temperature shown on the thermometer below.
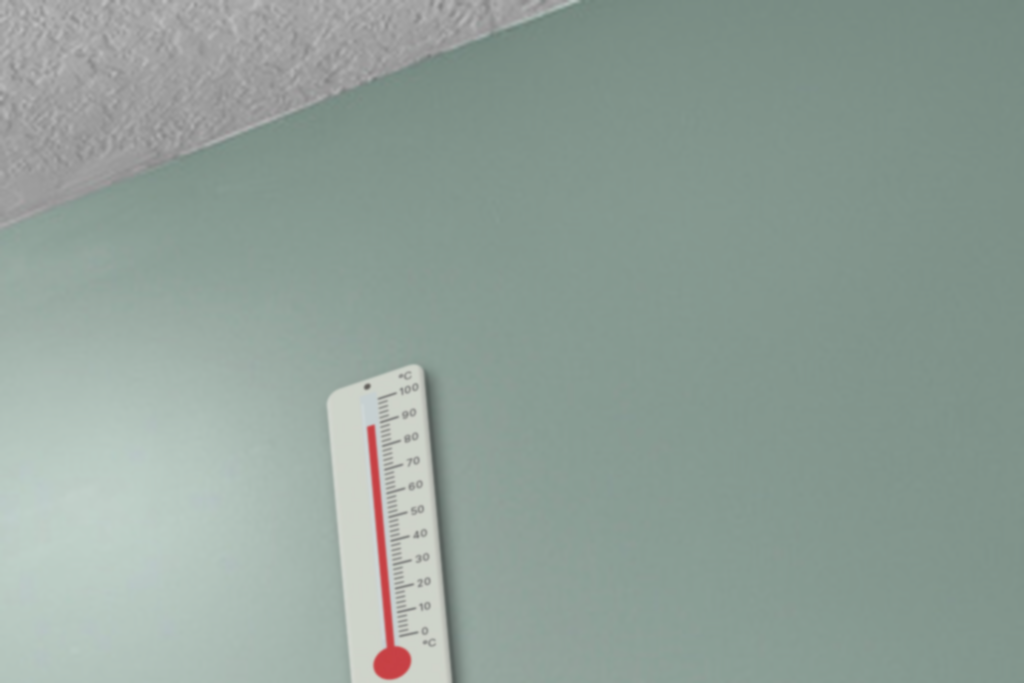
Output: 90 °C
